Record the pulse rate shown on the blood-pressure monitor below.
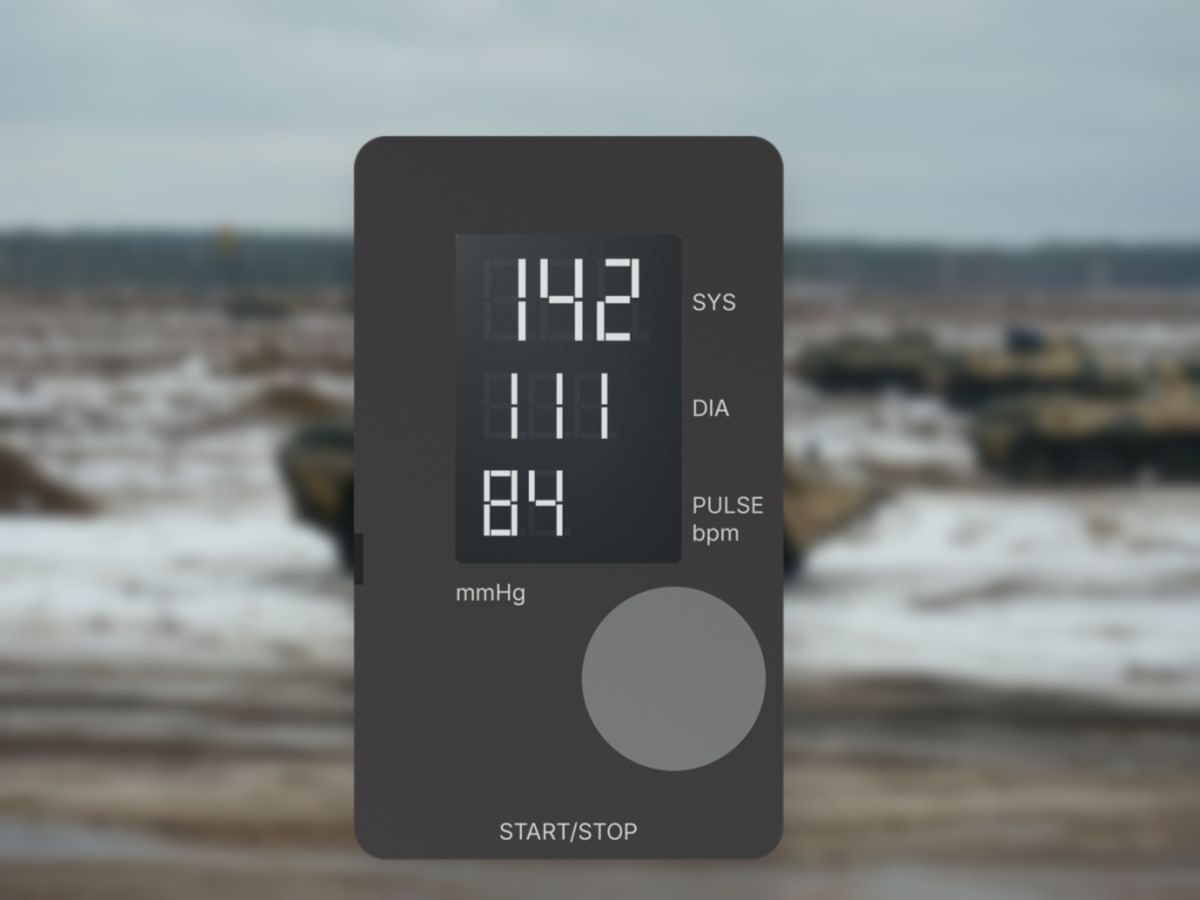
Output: 84 bpm
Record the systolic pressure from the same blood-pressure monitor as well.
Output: 142 mmHg
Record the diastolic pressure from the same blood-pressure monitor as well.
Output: 111 mmHg
